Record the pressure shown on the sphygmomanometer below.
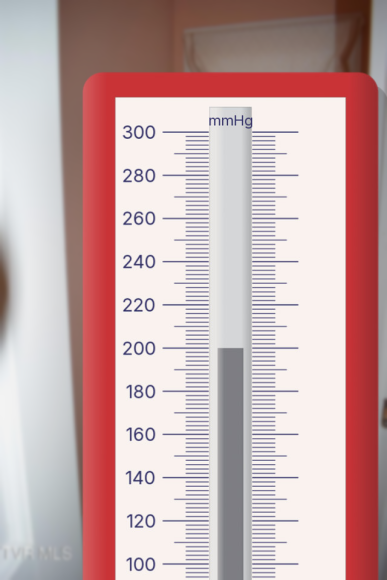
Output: 200 mmHg
